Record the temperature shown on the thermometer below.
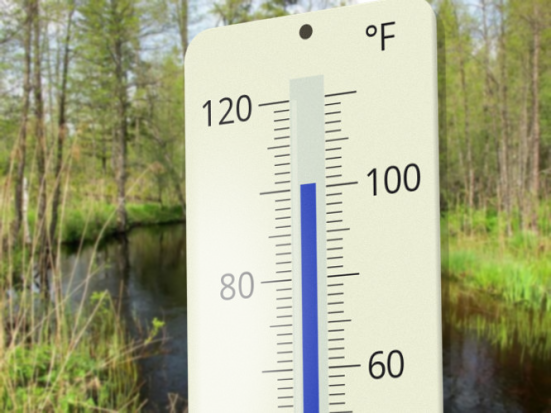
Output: 101 °F
